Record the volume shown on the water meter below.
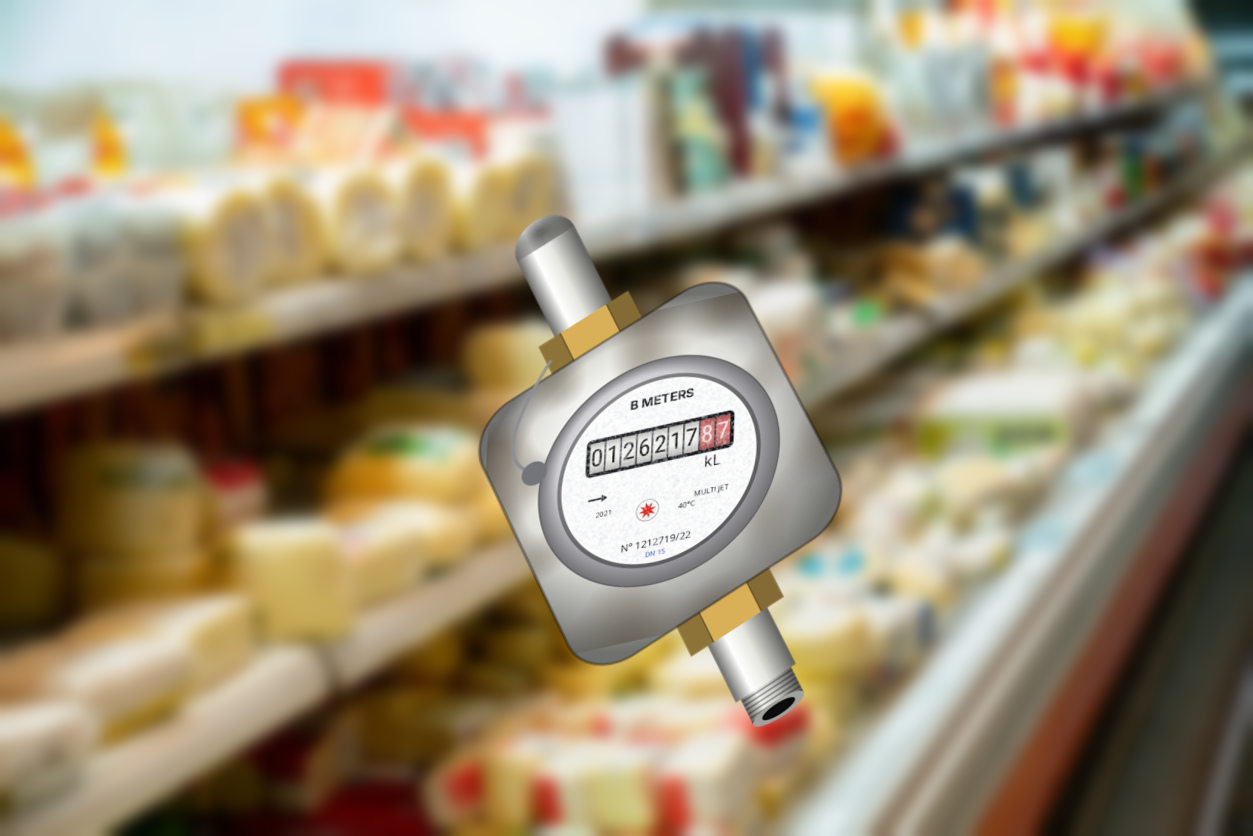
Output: 126217.87 kL
